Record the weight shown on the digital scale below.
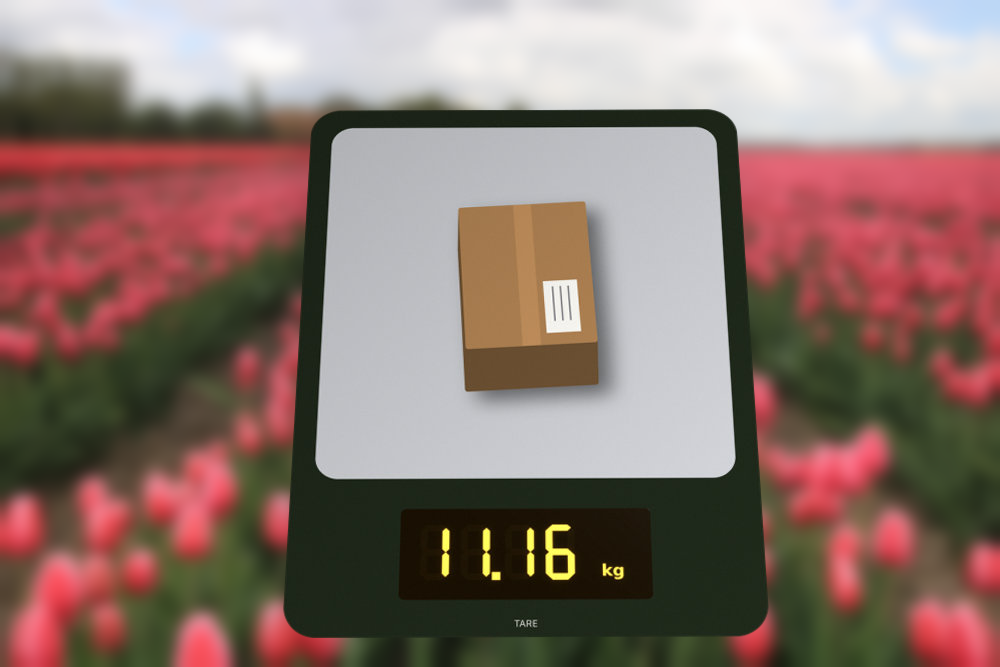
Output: 11.16 kg
